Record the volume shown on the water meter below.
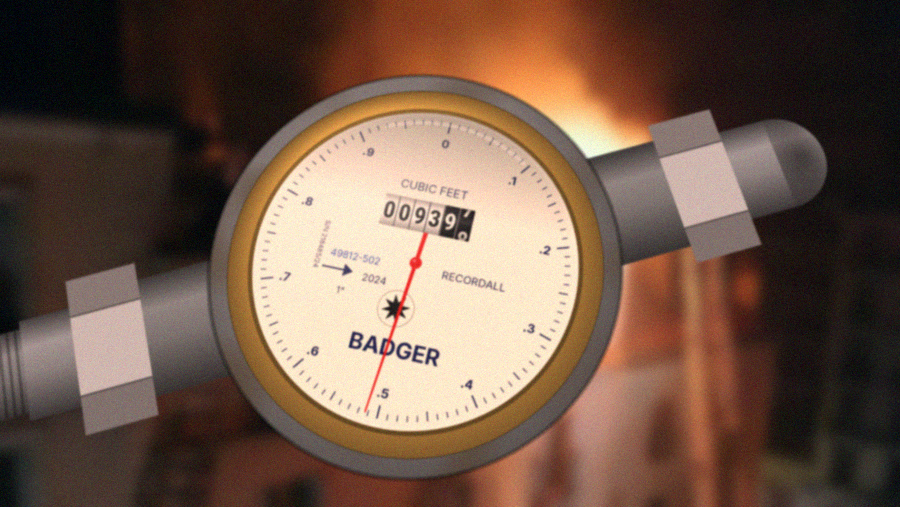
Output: 9397.51 ft³
